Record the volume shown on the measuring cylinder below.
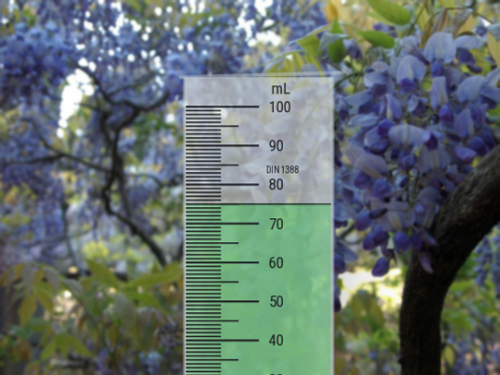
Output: 75 mL
